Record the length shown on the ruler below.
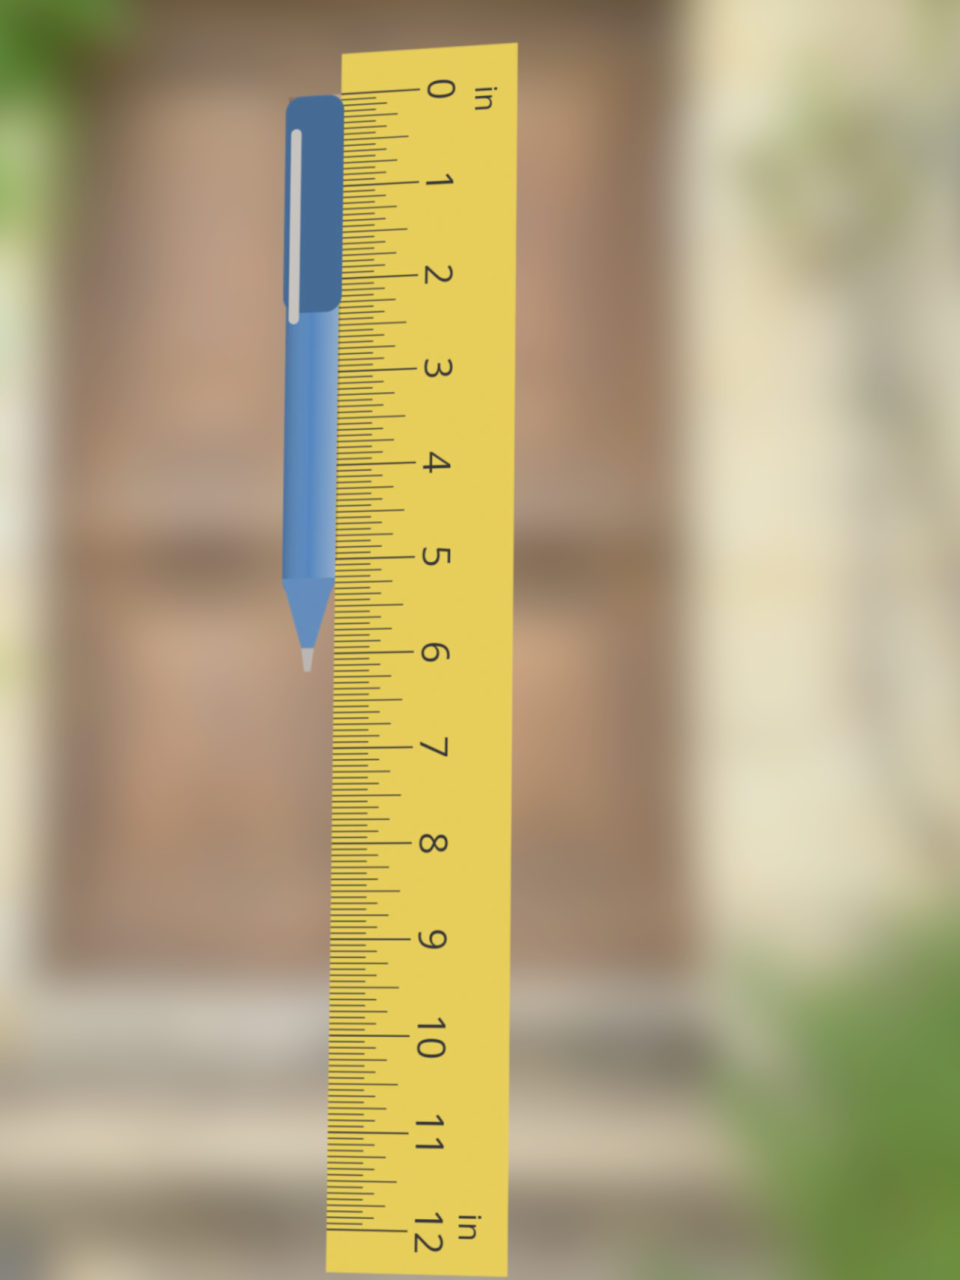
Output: 6.1875 in
